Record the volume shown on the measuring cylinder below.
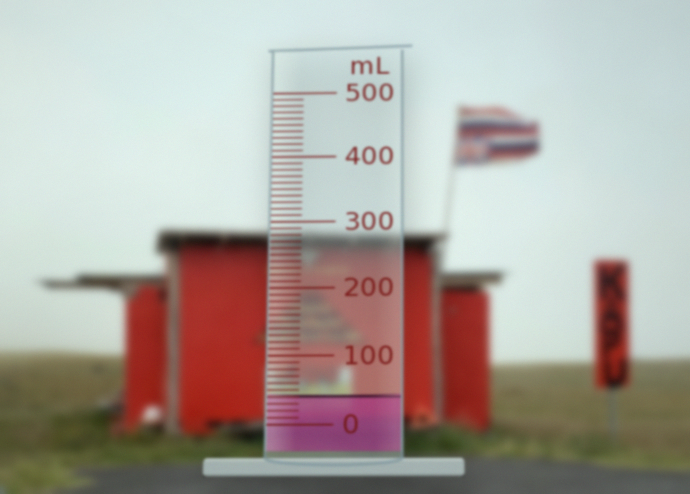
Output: 40 mL
